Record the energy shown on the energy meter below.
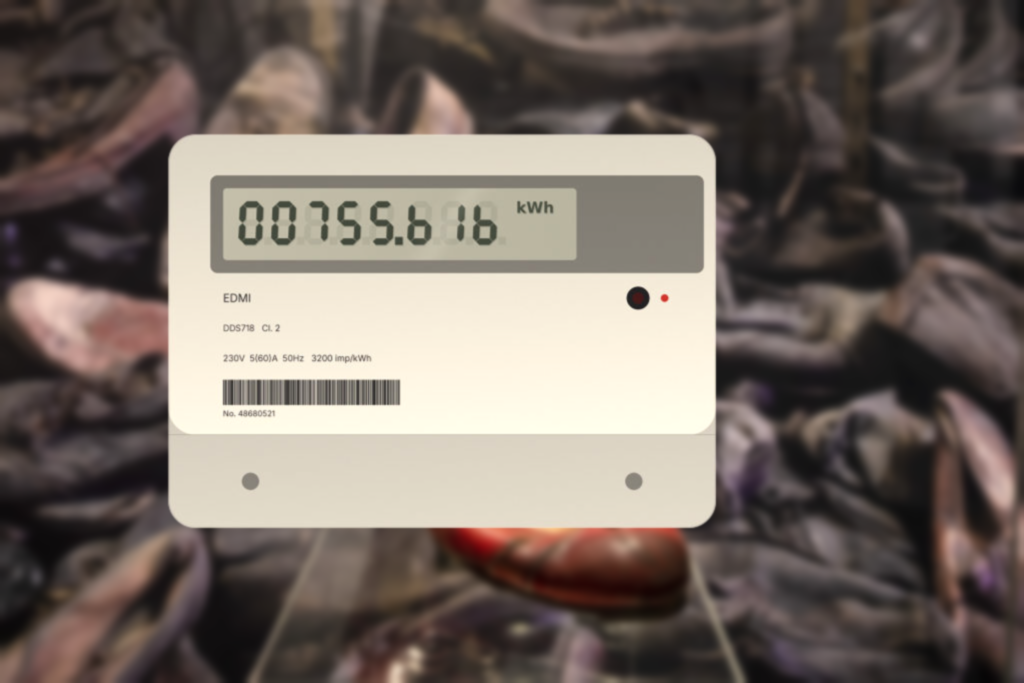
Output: 755.616 kWh
